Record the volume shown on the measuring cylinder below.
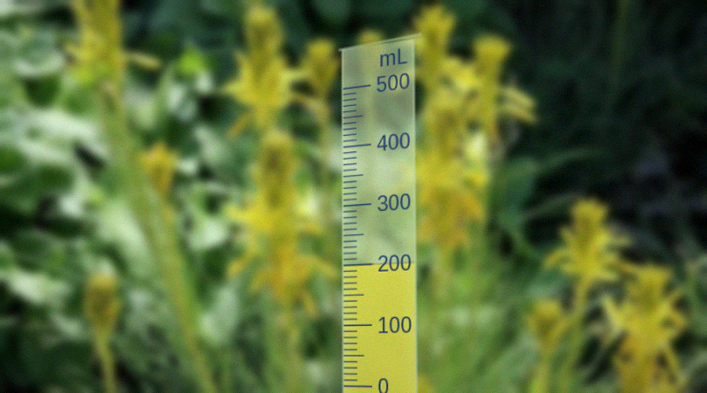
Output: 200 mL
